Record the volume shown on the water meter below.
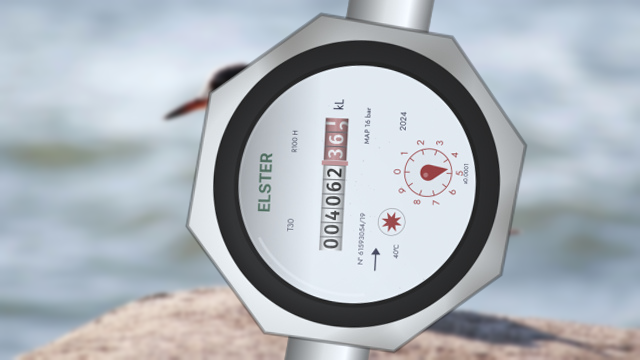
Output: 4062.3614 kL
